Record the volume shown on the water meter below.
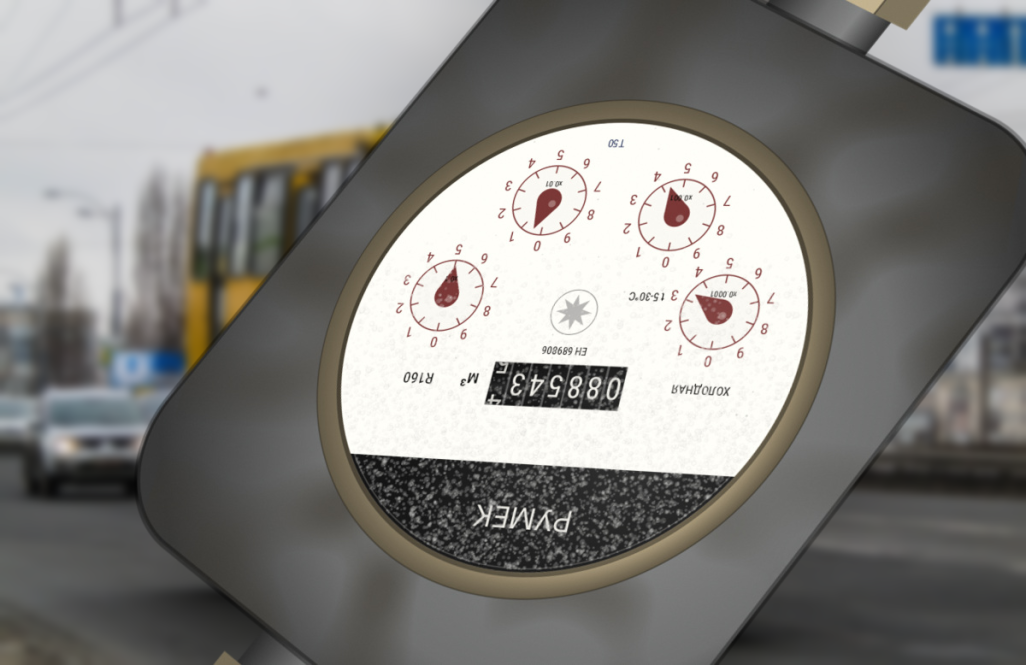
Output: 885434.5043 m³
